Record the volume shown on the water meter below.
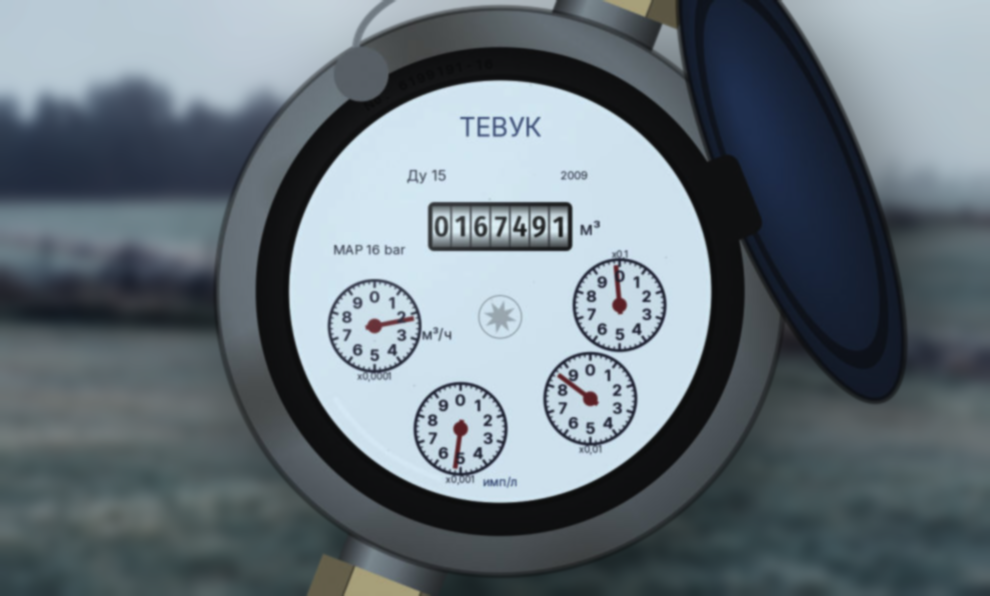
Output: 167490.9852 m³
